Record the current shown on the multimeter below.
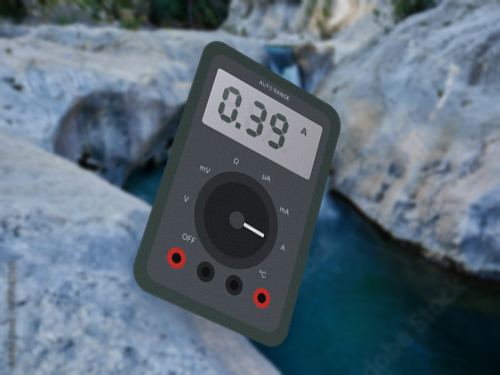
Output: 0.39 A
